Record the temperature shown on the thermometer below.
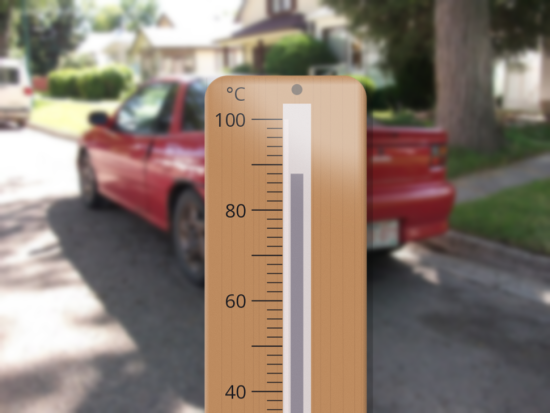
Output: 88 °C
